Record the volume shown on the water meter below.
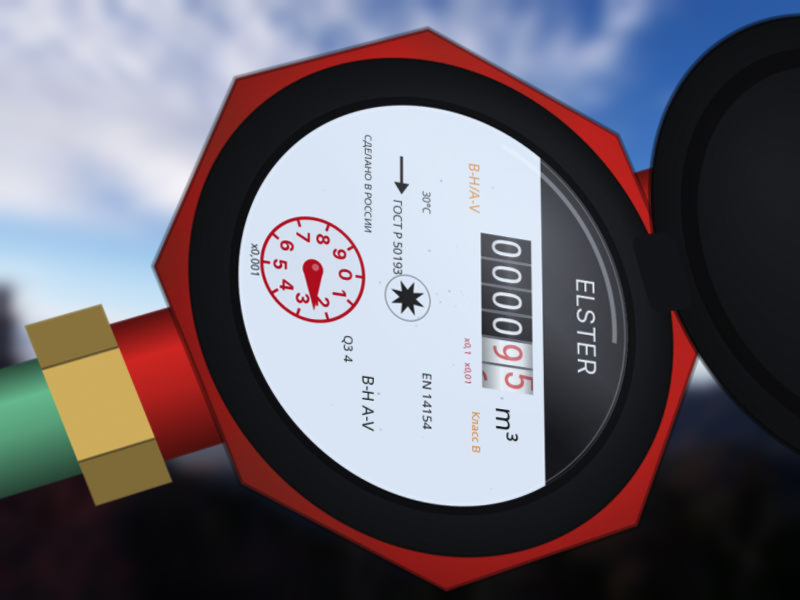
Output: 0.952 m³
